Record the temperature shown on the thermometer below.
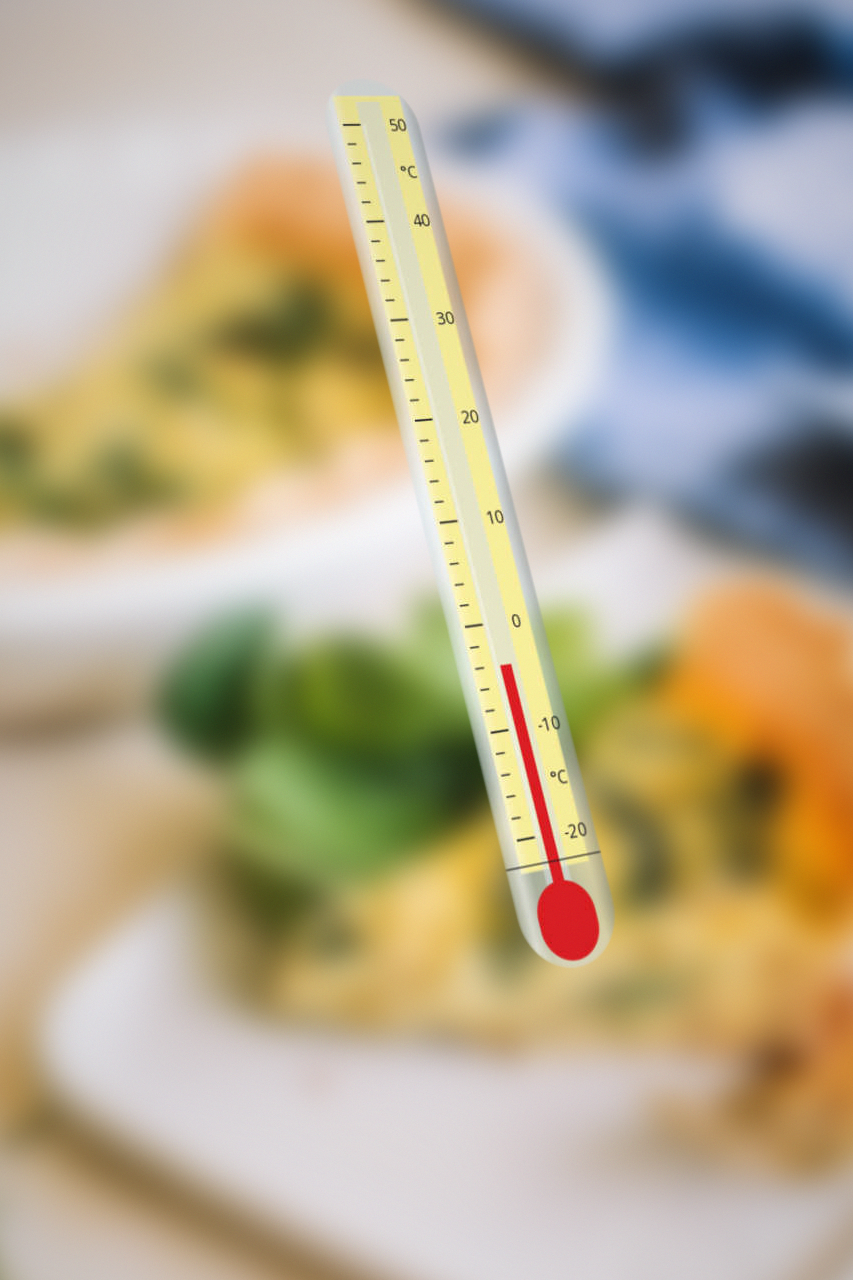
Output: -4 °C
